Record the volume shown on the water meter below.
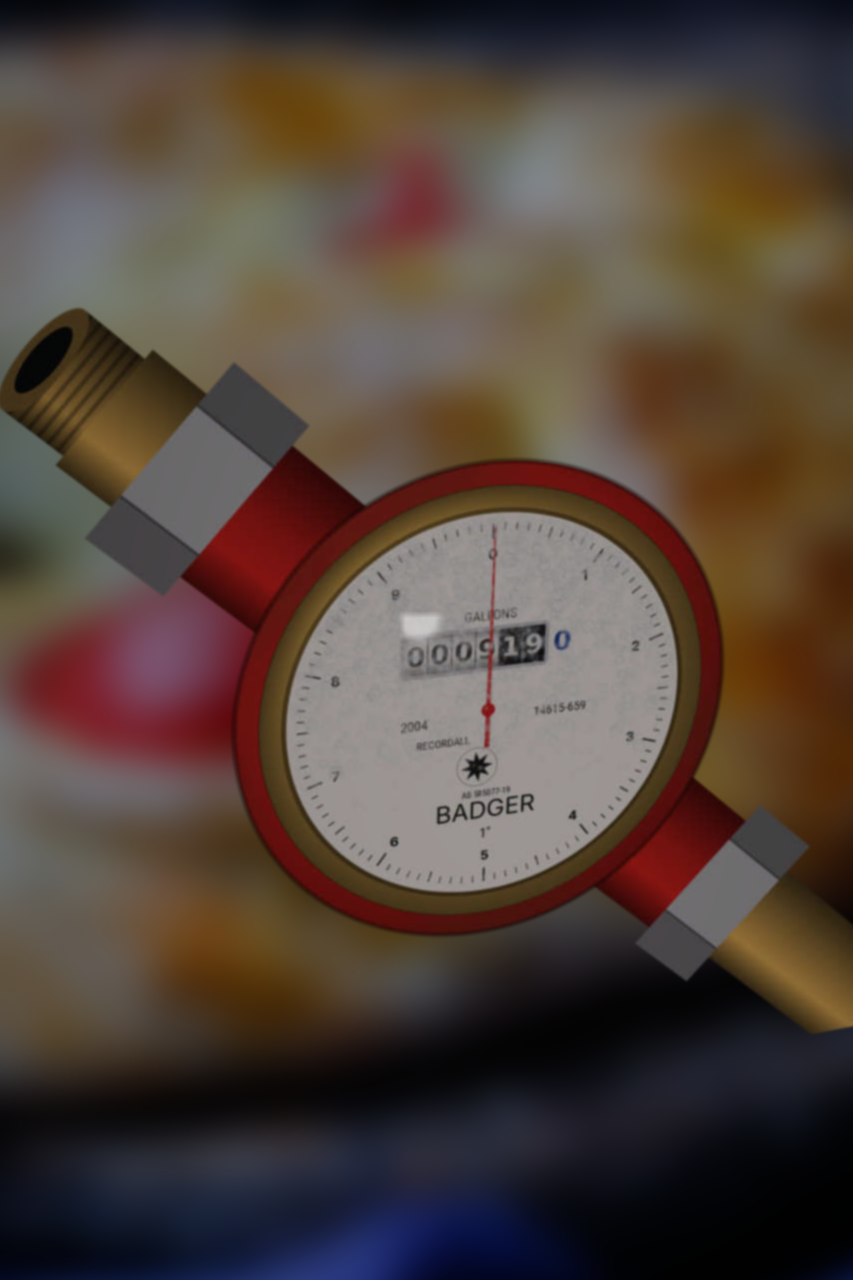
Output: 9190.0 gal
